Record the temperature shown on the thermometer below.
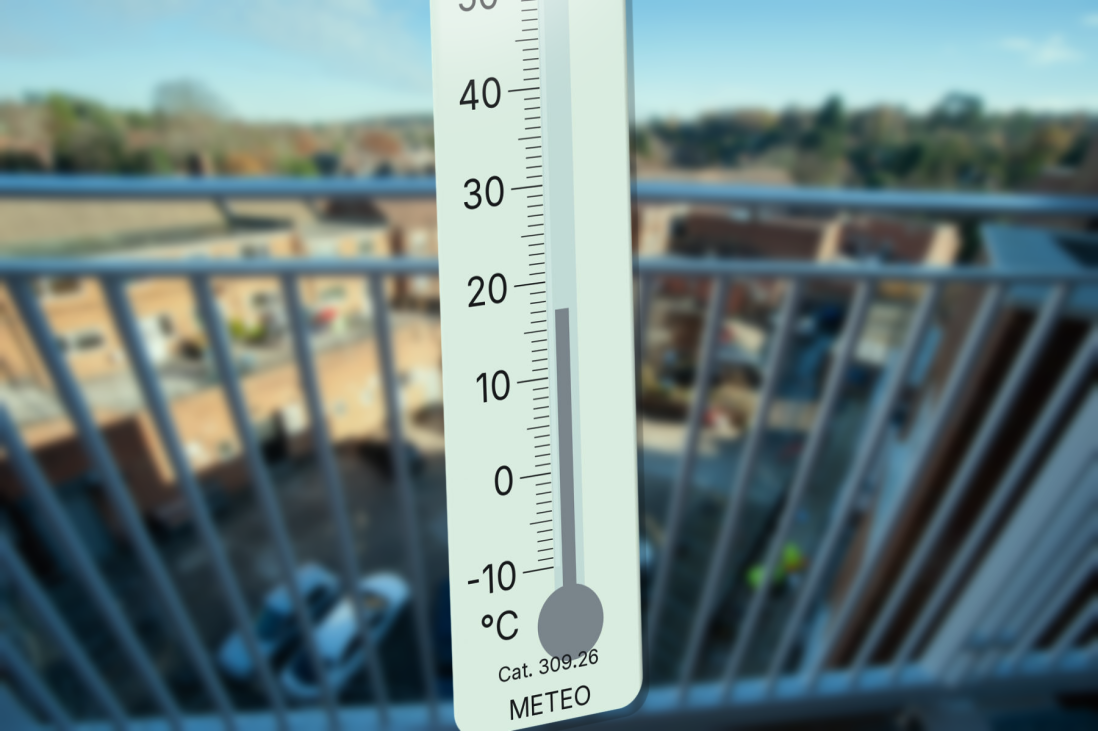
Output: 17 °C
